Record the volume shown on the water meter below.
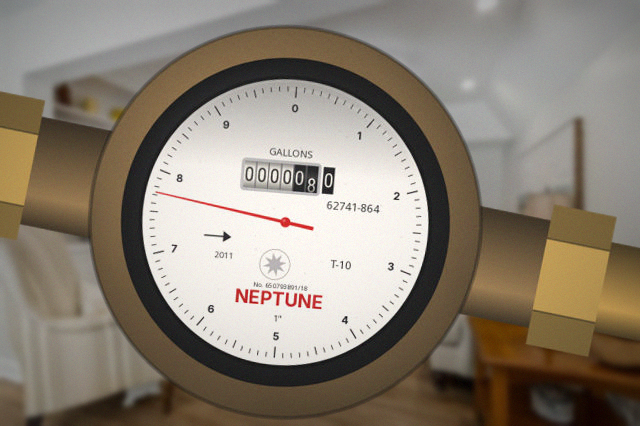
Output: 77.7 gal
